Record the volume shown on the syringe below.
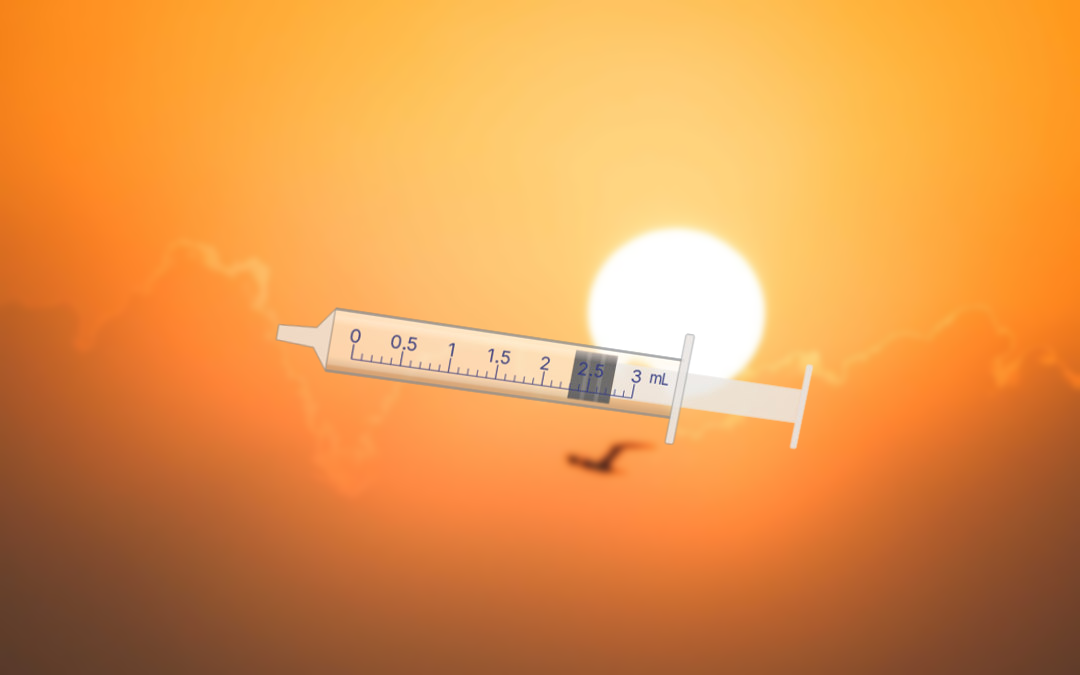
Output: 2.3 mL
